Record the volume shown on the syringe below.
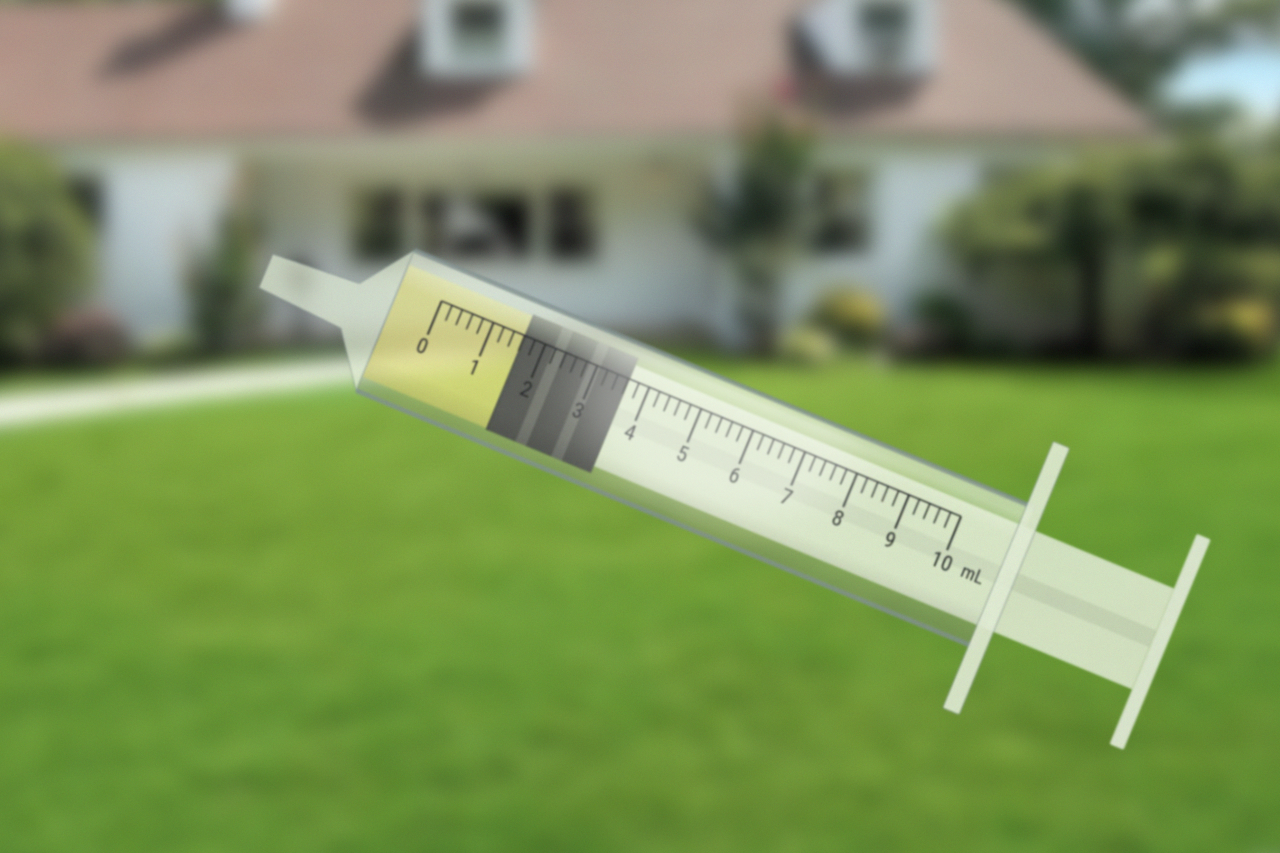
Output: 1.6 mL
